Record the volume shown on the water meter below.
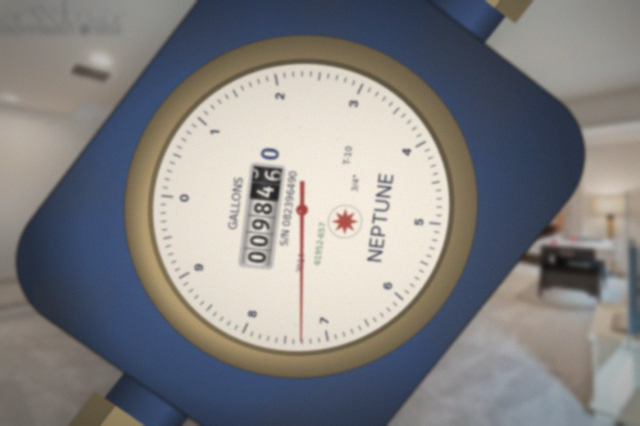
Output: 98457.3 gal
